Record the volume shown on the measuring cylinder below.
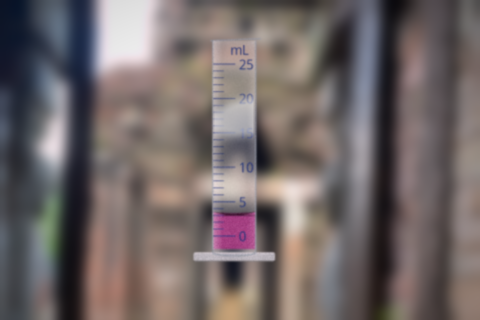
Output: 3 mL
